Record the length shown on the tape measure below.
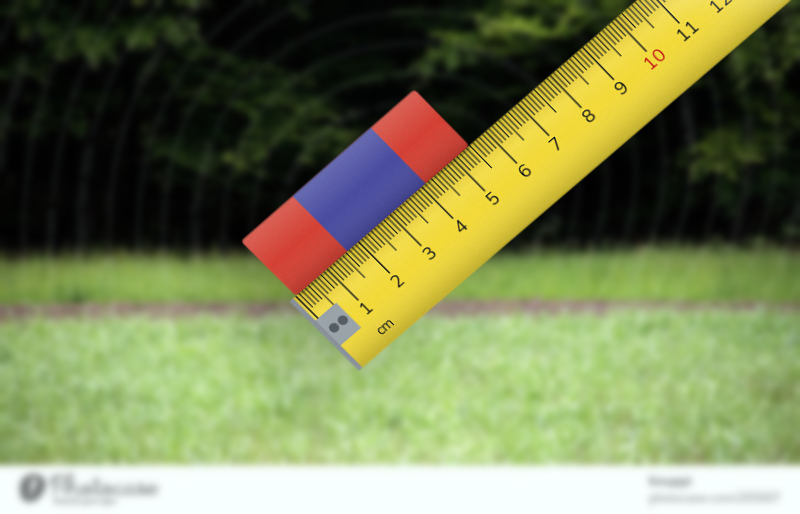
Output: 5.5 cm
